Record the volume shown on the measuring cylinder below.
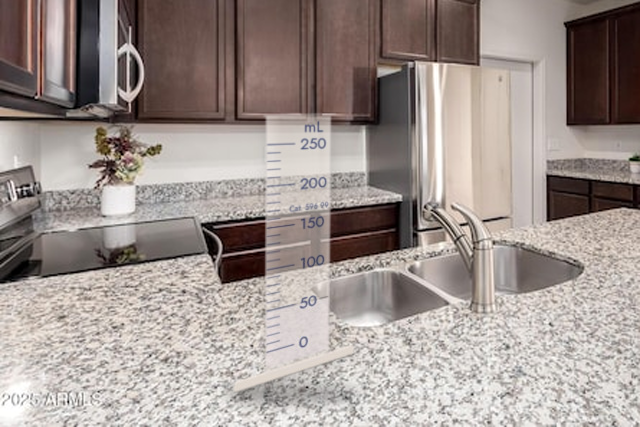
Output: 50 mL
